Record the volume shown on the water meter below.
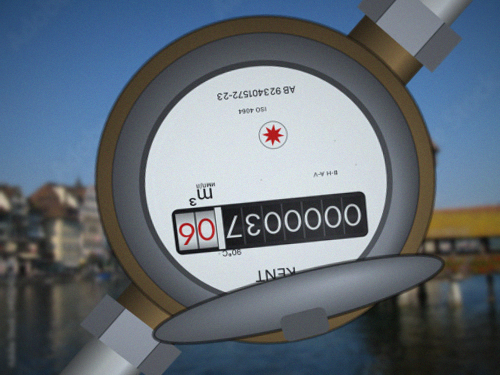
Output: 37.06 m³
